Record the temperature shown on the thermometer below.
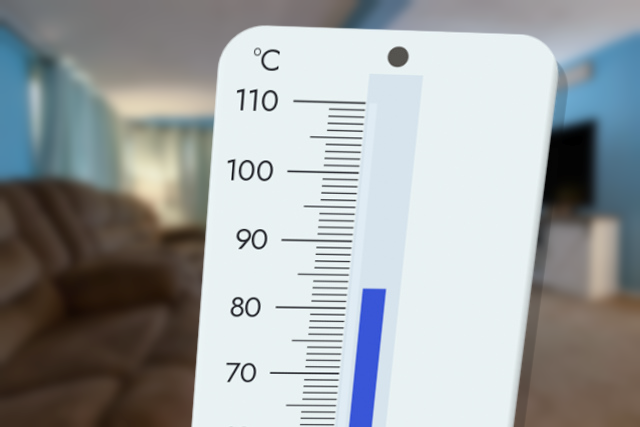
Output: 83 °C
